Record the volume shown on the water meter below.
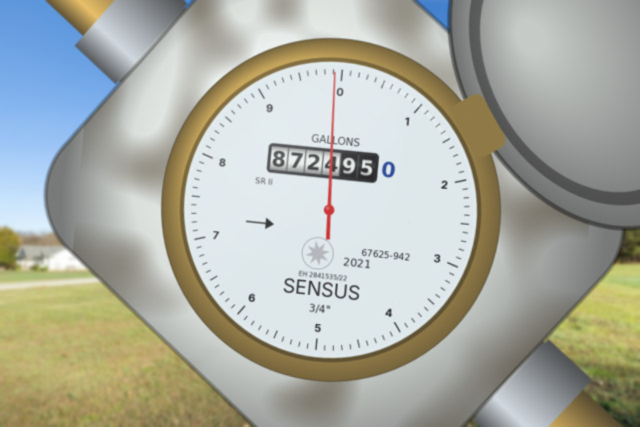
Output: 8724949.9 gal
